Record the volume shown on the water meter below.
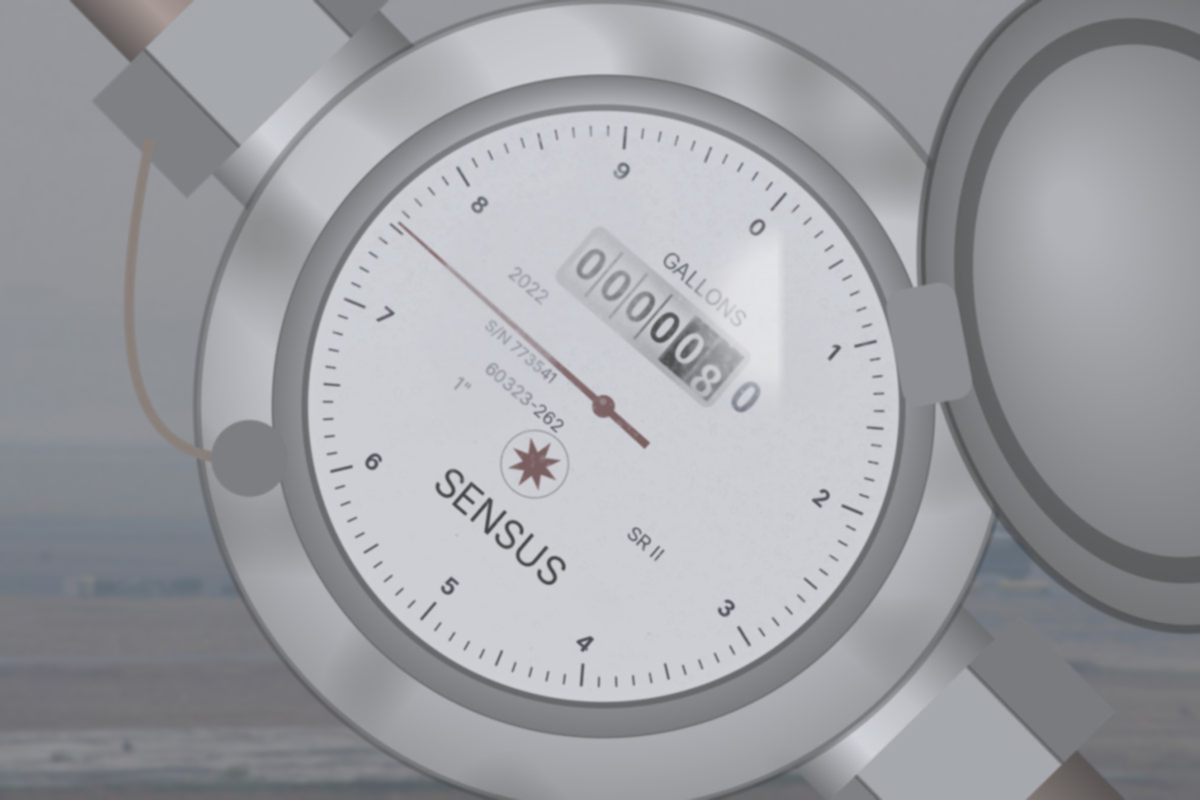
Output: 77.5 gal
